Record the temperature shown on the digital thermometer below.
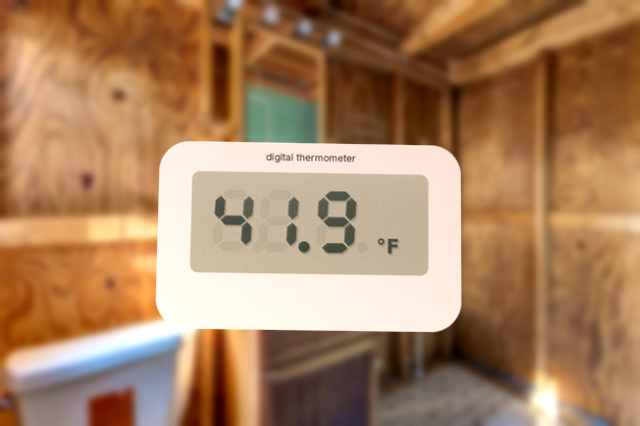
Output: 41.9 °F
